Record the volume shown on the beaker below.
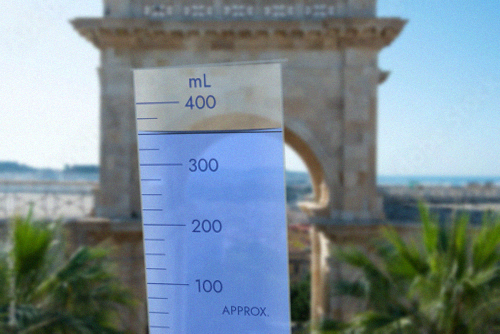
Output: 350 mL
